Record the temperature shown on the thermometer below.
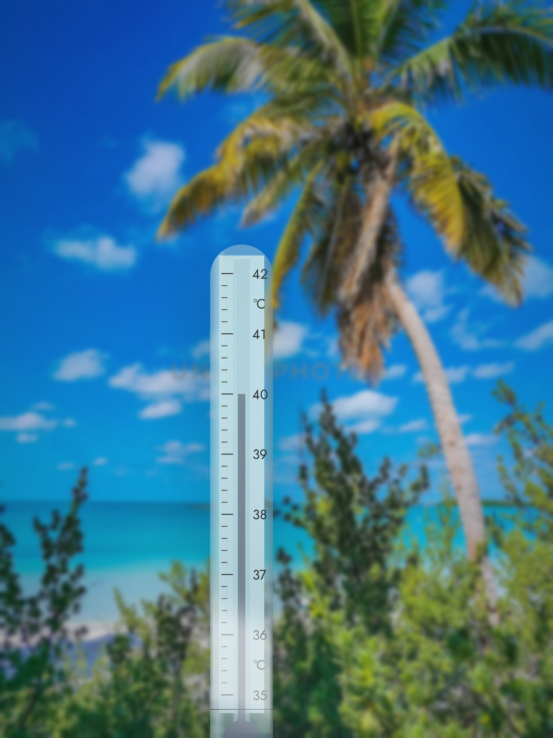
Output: 40 °C
